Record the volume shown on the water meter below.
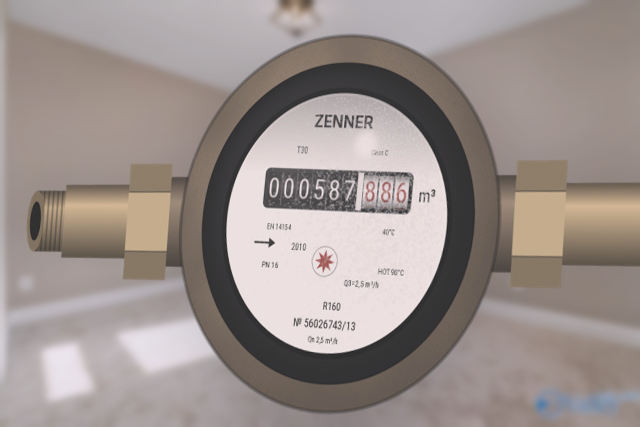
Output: 587.886 m³
